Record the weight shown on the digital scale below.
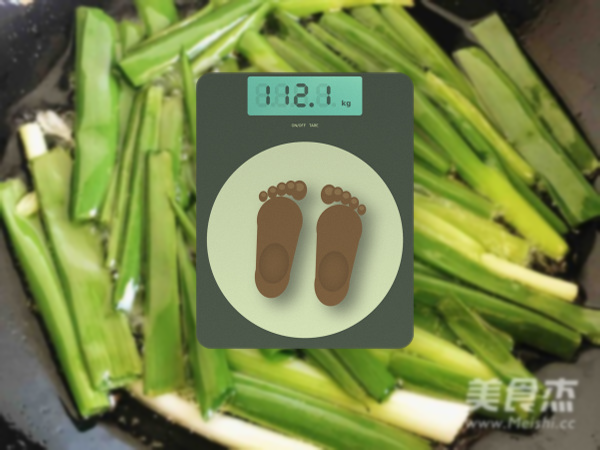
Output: 112.1 kg
